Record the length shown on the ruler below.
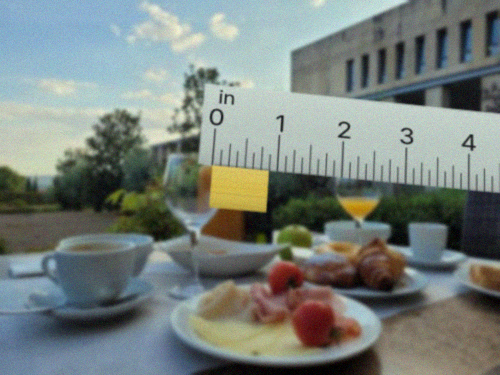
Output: 0.875 in
